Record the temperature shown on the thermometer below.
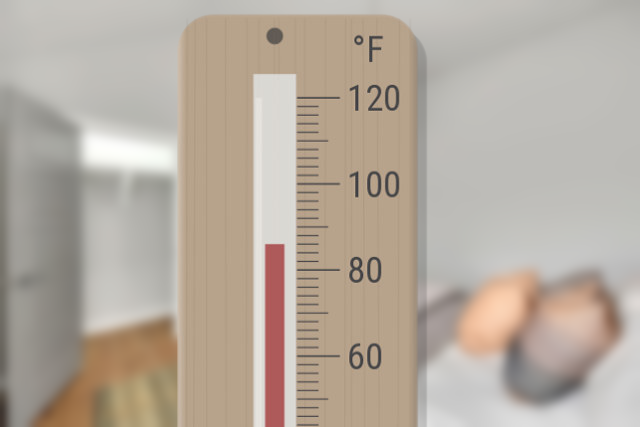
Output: 86 °F
